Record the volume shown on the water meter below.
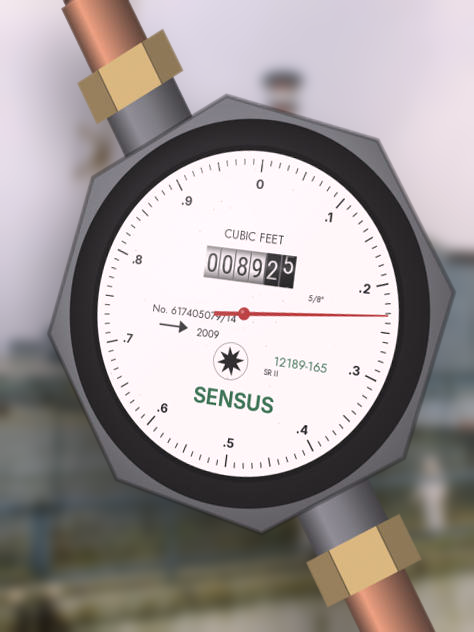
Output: 8925.23 ft³
